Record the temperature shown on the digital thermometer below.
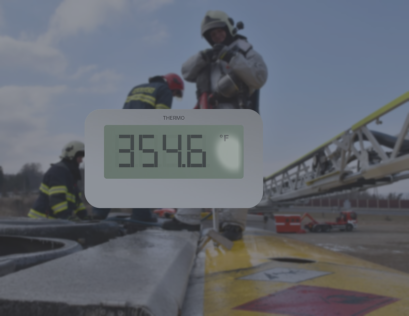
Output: 354.6 °F
